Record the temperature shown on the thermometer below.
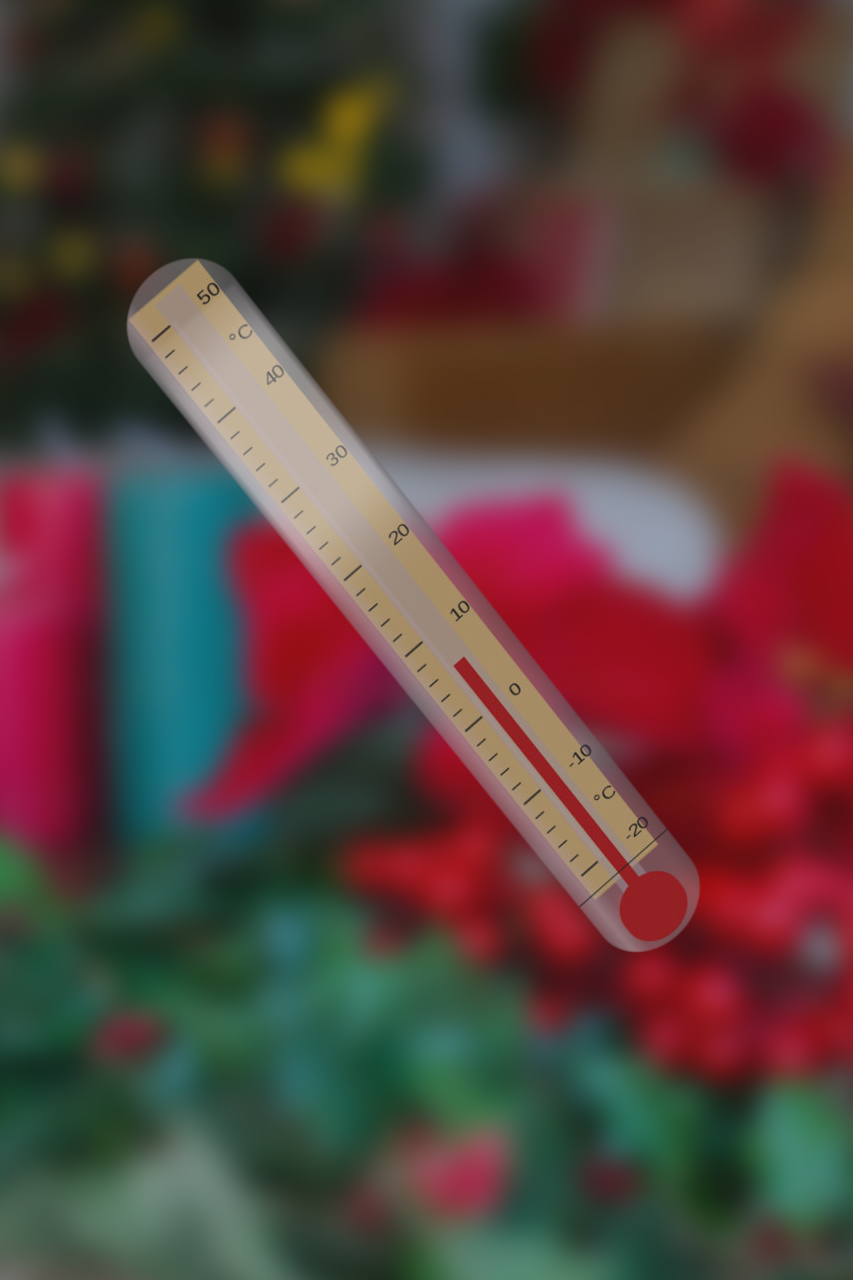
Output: 6 °C
